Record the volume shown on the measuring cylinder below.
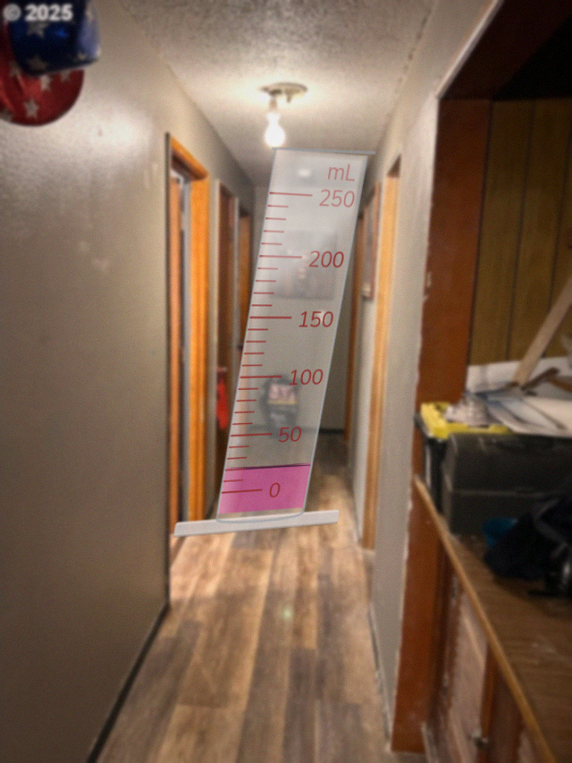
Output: 20 mL
